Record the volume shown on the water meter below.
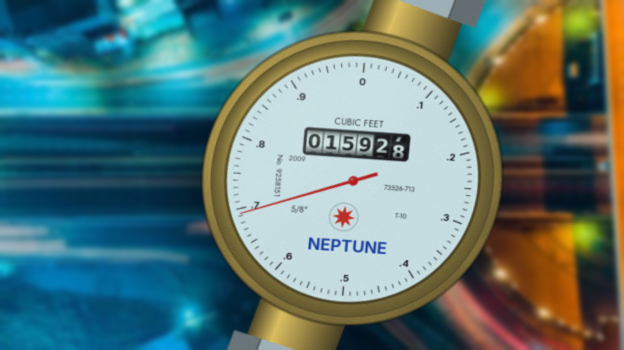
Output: 15927.69 ft³
